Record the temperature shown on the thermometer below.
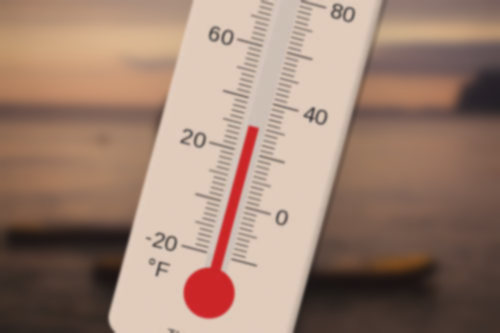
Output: 30 °F
